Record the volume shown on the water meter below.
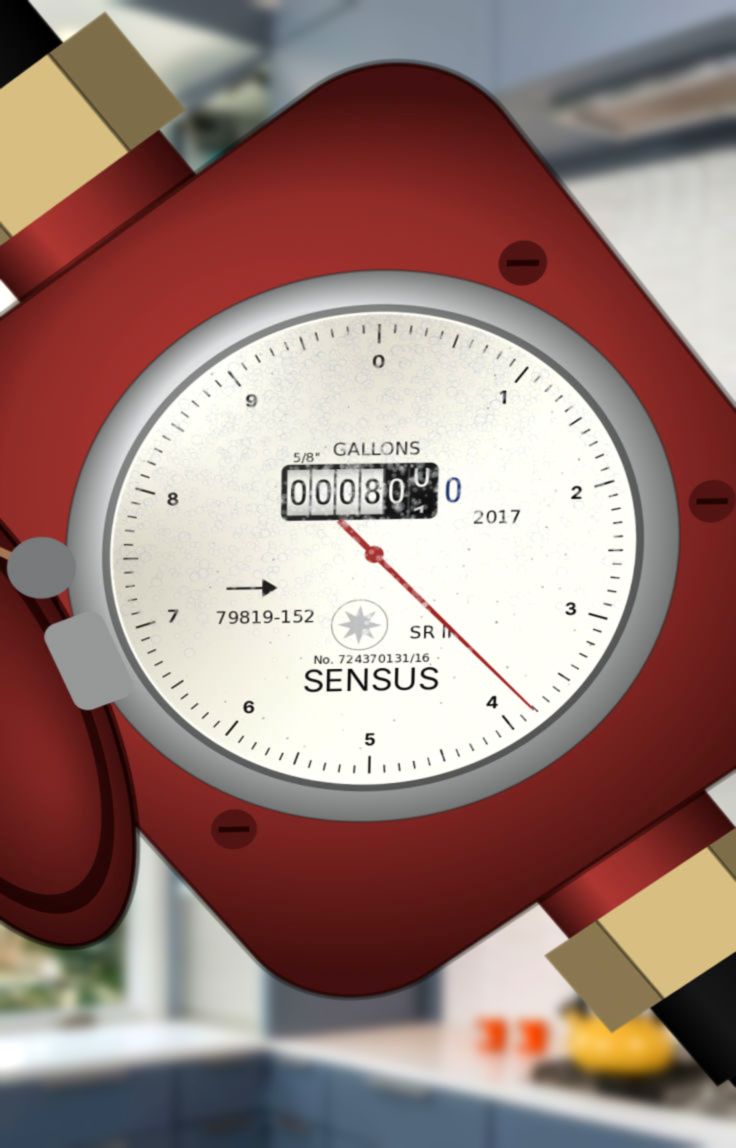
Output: 8003.8 gal
